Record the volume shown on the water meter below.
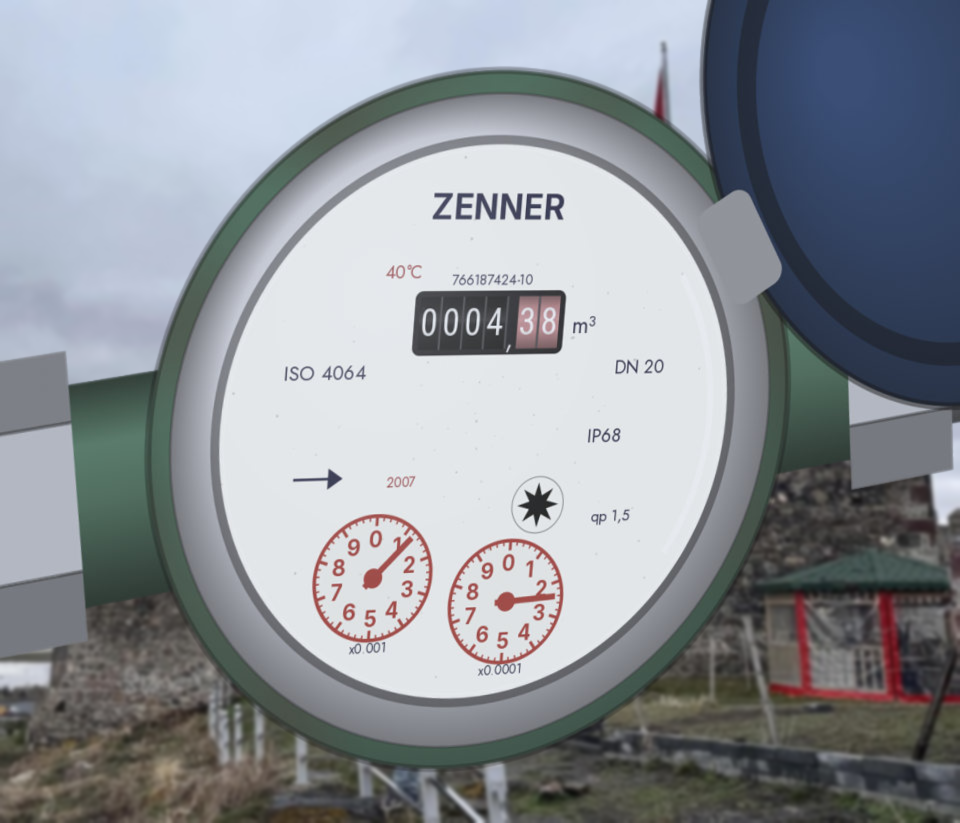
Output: 4.3812 m³
